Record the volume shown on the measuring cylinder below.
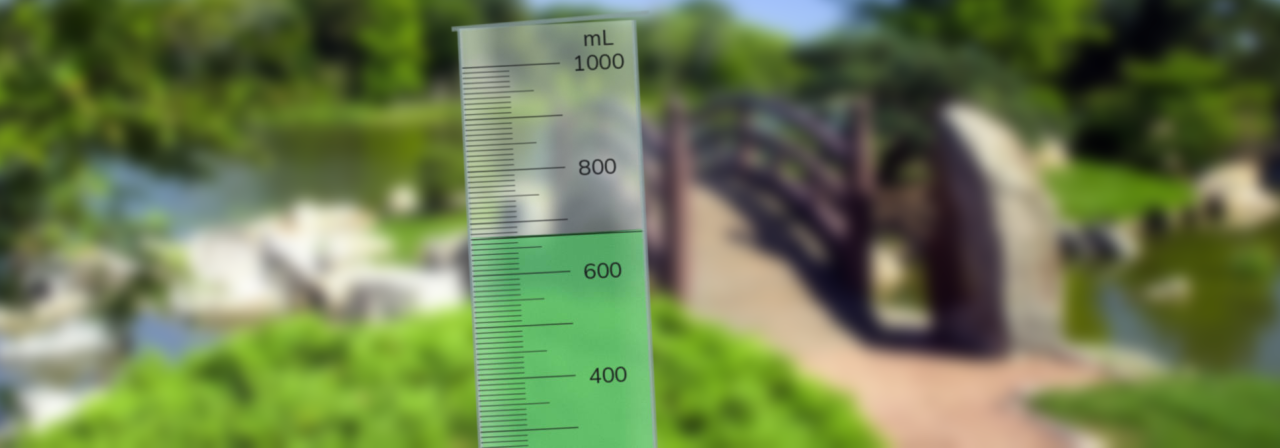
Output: 670 mL
